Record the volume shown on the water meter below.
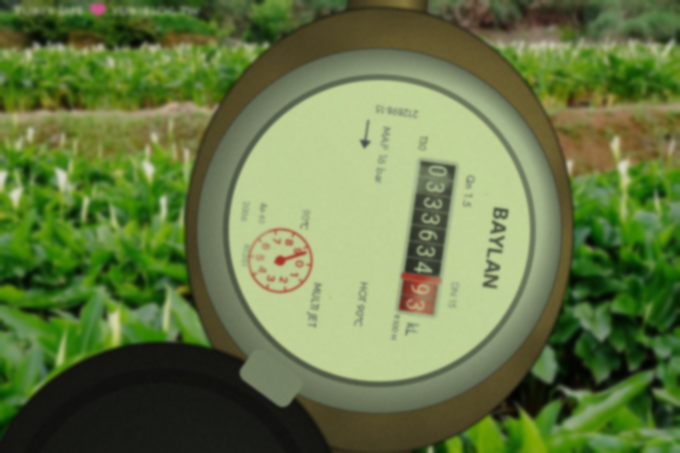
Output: 333634.929 kL
